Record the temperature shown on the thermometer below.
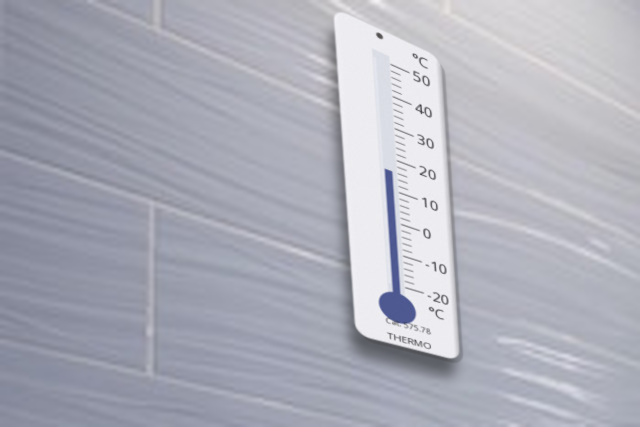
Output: 16 °C
